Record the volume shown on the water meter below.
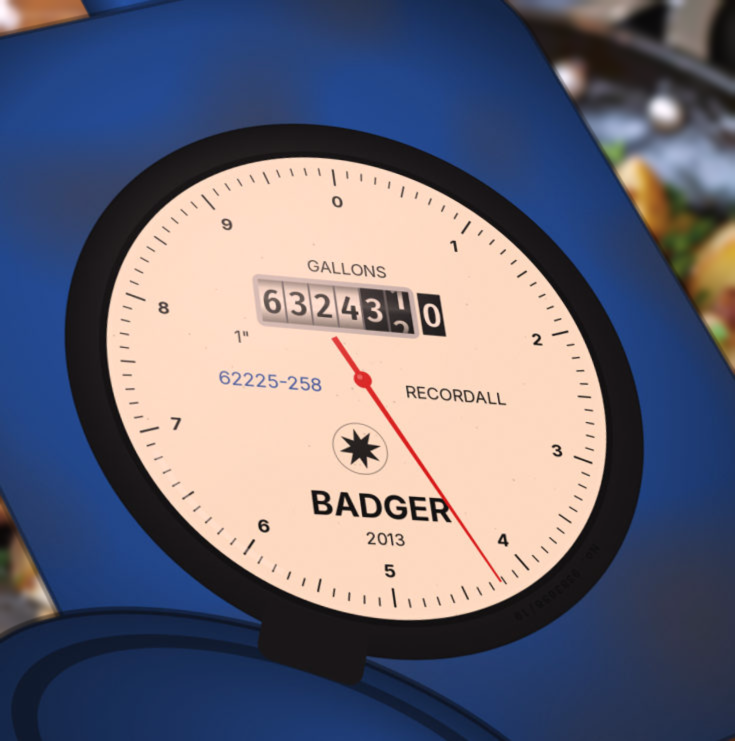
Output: 6324314.2 gal
